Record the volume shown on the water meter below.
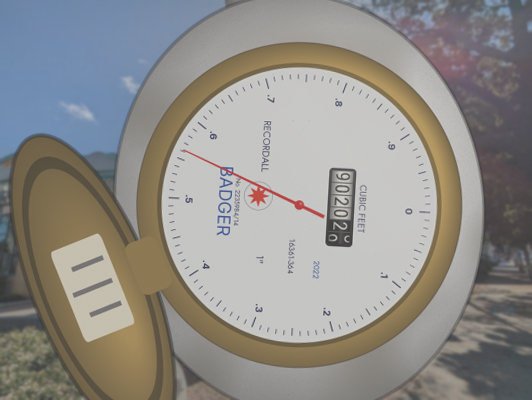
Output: 902028.56 ft³
